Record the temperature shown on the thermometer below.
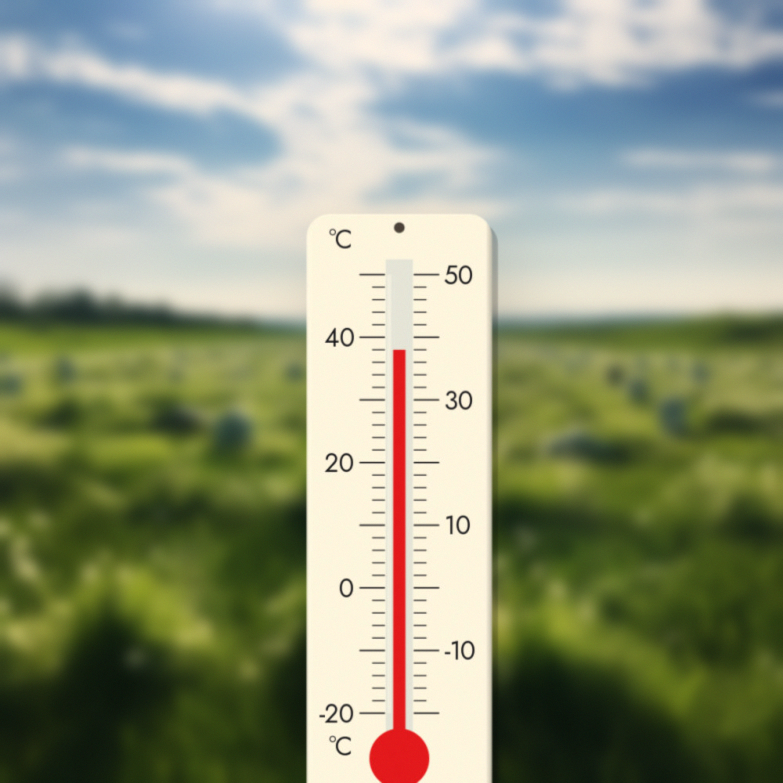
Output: 38 °C
